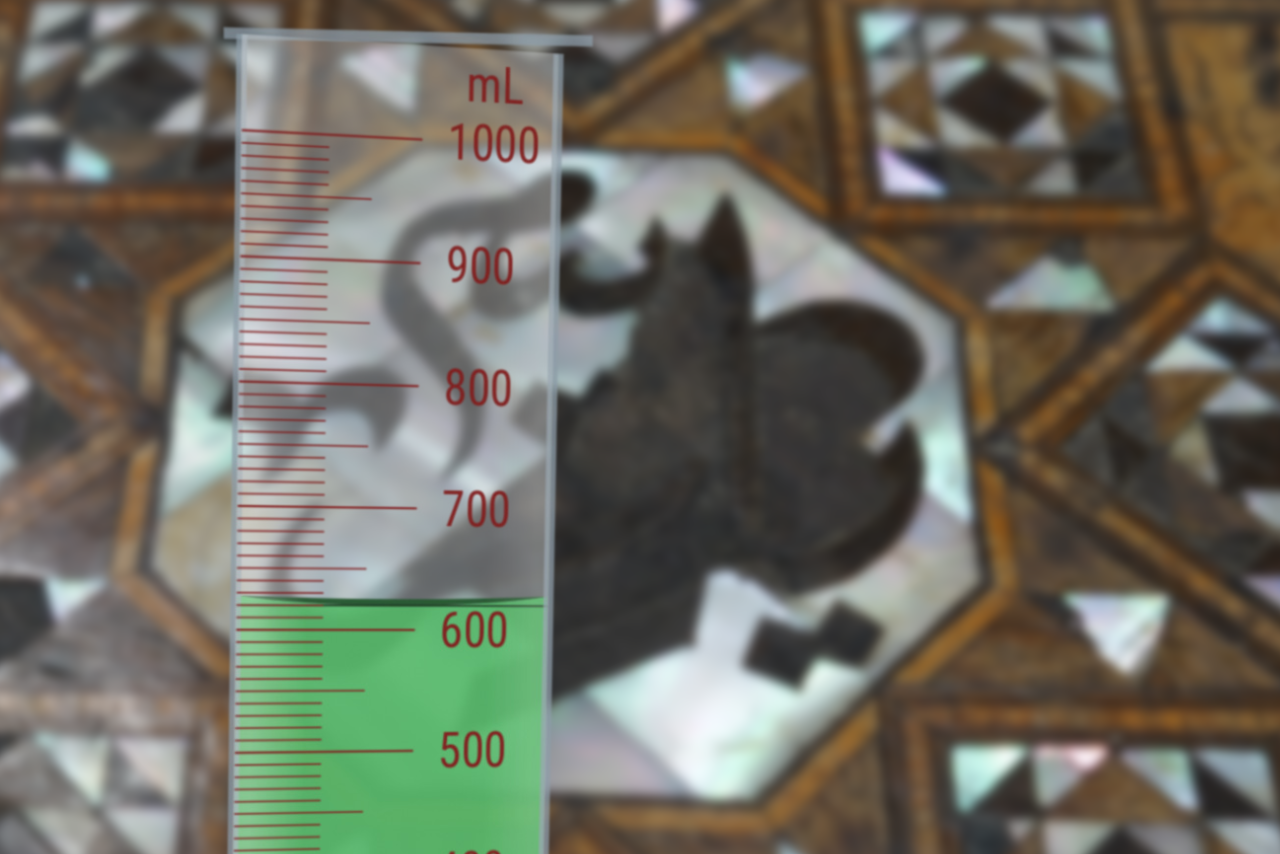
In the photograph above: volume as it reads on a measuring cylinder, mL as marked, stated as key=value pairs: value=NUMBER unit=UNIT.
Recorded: value=620 unit=mL
